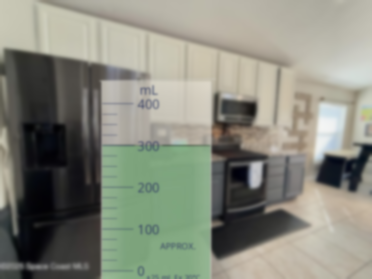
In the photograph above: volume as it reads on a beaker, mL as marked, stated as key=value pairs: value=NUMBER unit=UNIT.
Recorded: value=300 unit=mL
